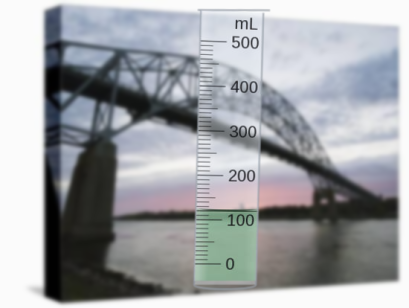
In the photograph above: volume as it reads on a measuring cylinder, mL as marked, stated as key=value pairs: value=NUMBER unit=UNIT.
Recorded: value=120 unit=mL
